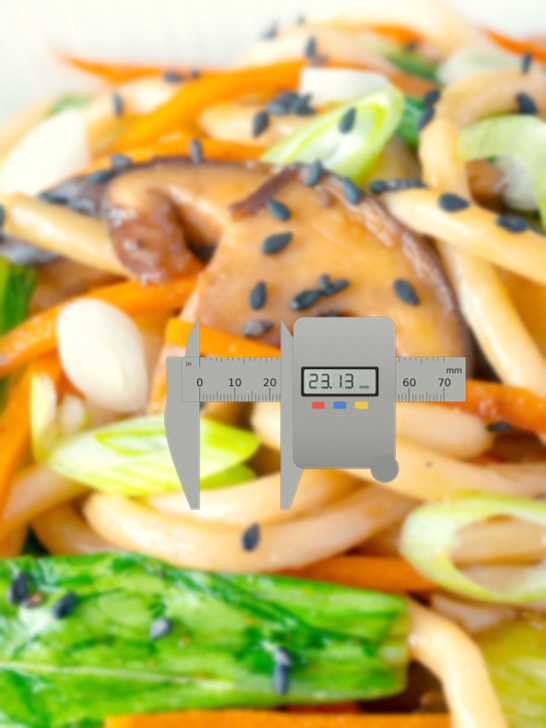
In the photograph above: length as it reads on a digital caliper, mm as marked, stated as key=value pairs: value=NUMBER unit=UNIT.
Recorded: value=23.13 unit=mm
